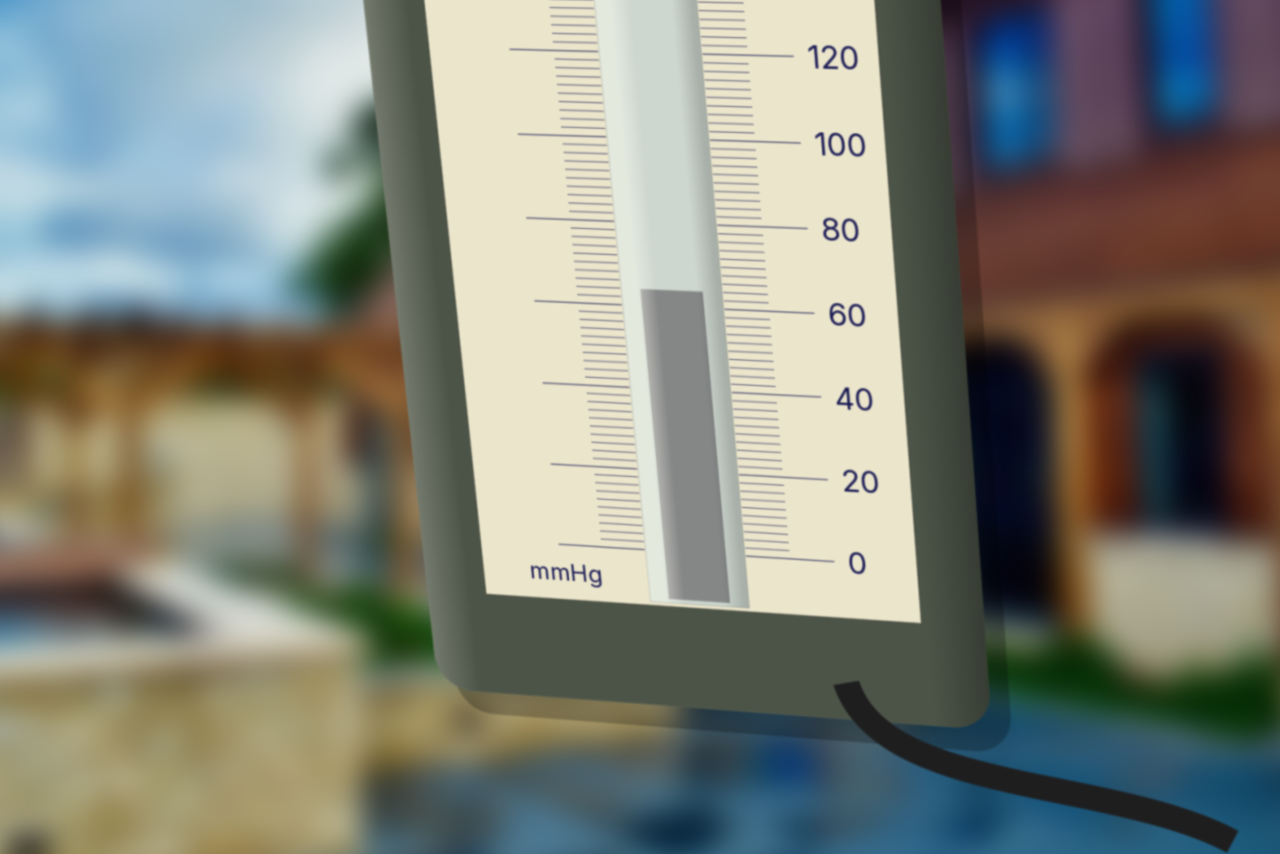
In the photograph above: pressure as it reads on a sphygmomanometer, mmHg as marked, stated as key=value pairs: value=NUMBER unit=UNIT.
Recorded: value=64 unit=mmHg
